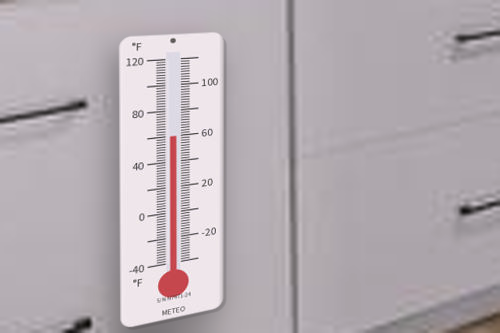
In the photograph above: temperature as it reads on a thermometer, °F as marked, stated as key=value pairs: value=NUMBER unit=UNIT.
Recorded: value=60 unit=°F
